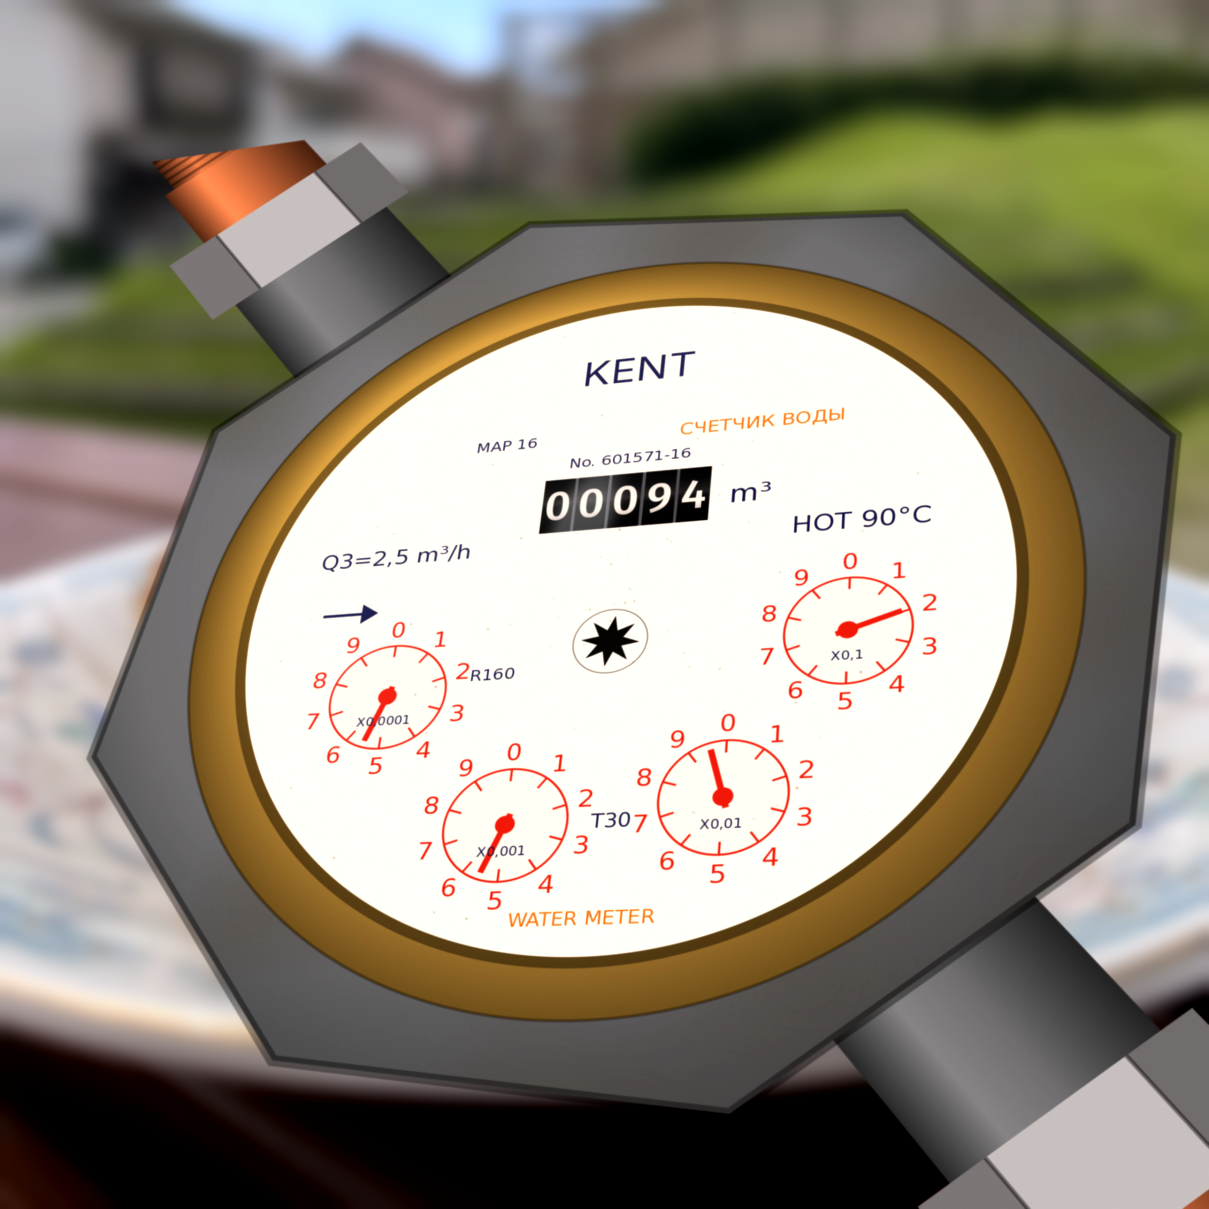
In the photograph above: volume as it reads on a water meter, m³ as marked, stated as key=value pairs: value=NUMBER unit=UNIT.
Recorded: value=94.1955 unit=m³
